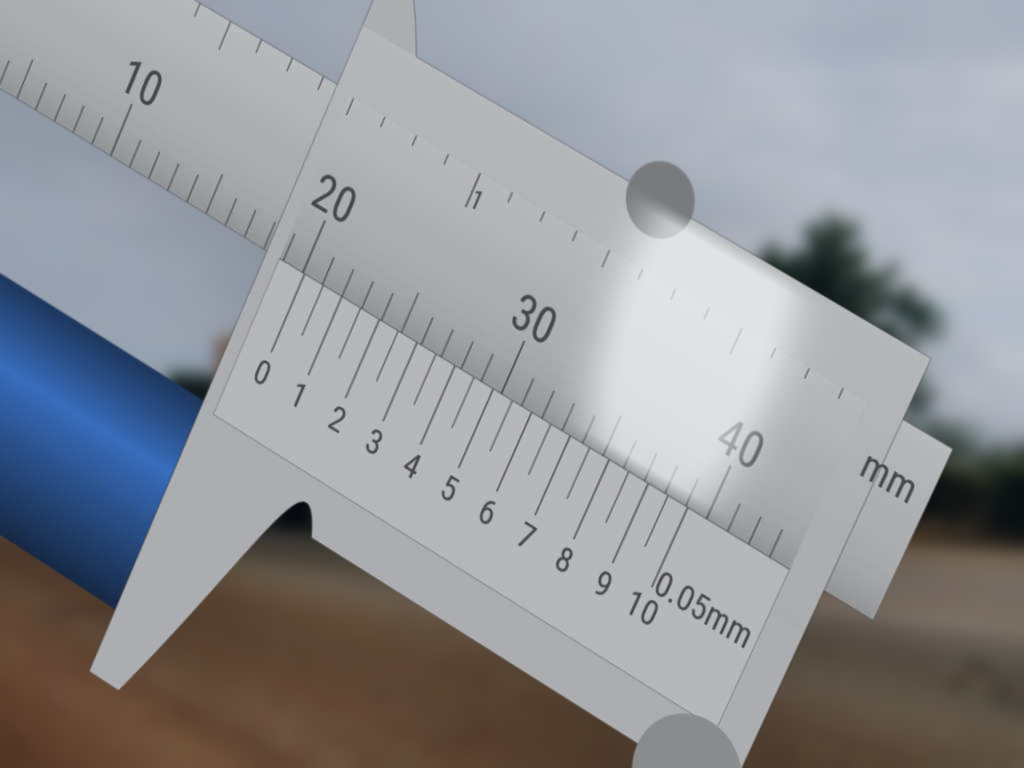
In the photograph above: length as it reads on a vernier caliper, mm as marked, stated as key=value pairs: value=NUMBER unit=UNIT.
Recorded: value=20.1 unit=mm
